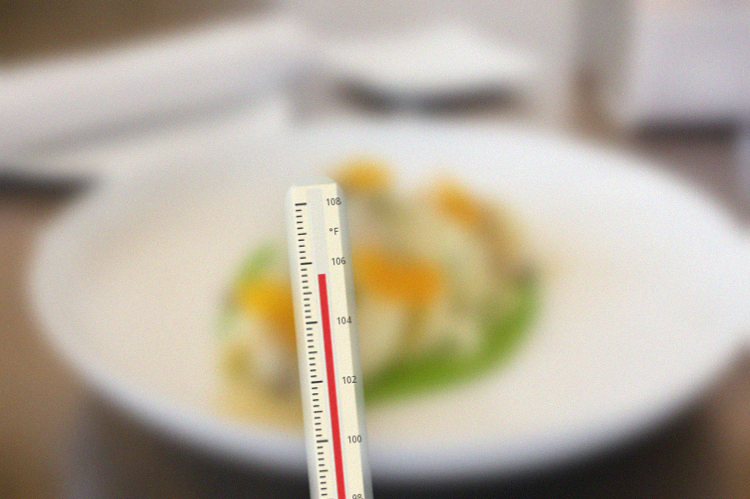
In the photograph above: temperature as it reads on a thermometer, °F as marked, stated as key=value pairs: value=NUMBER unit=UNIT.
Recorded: value=105.6 unit=°F
